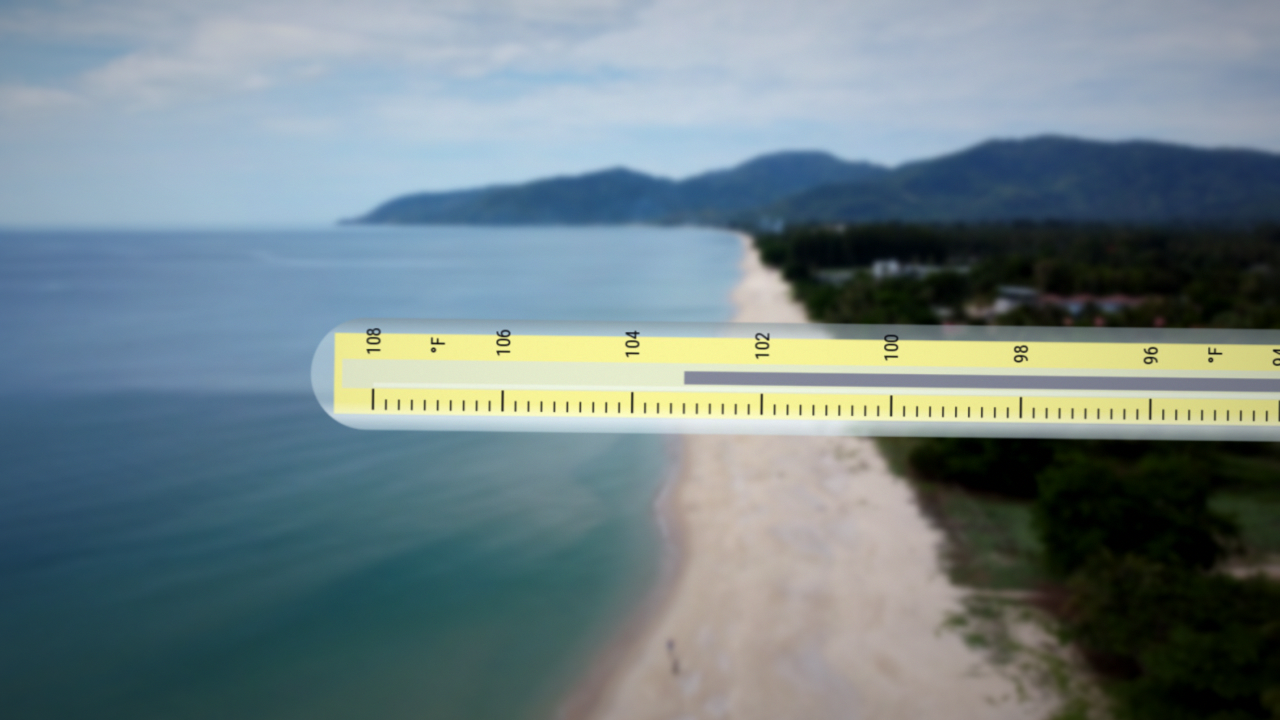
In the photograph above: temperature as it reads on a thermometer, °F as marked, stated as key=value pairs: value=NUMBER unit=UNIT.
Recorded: value=103.2 unit=°F
